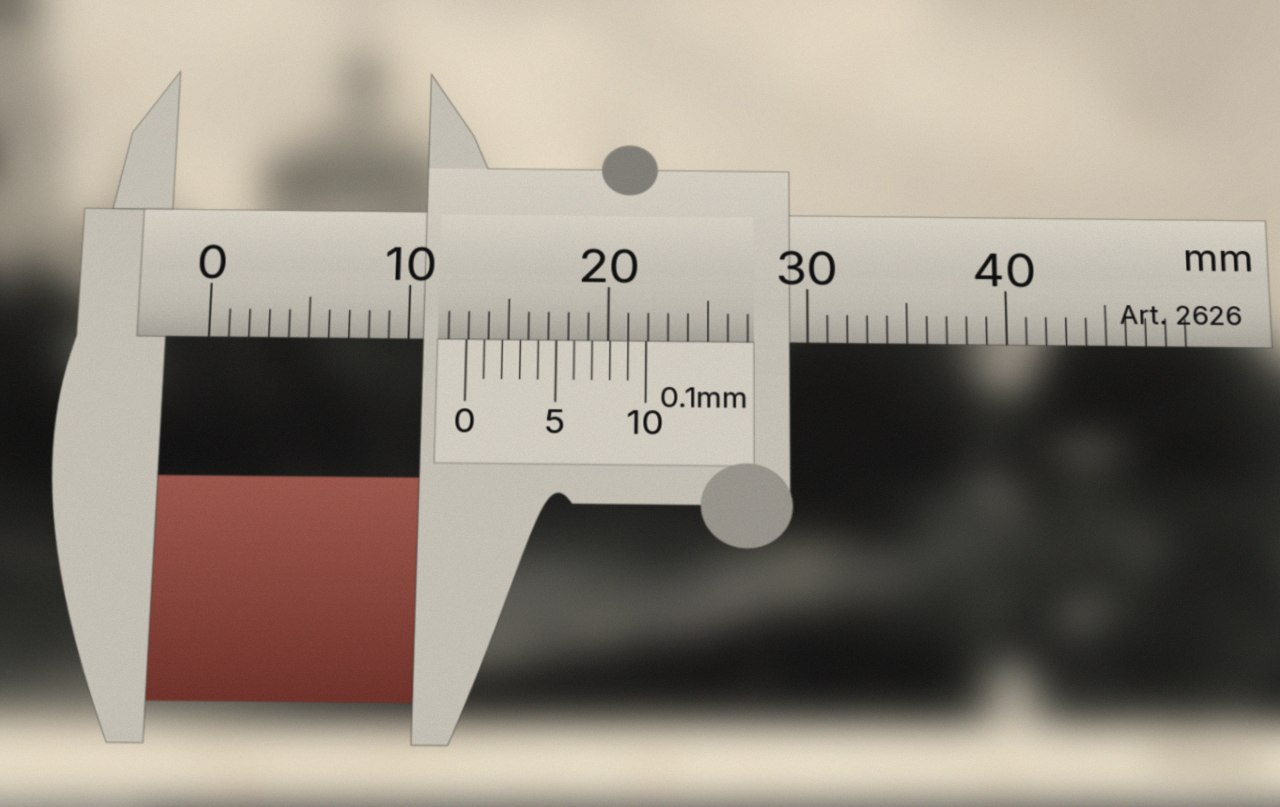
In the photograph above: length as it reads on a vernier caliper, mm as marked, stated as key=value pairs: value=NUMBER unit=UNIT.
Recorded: value=12.9 unit=mm
